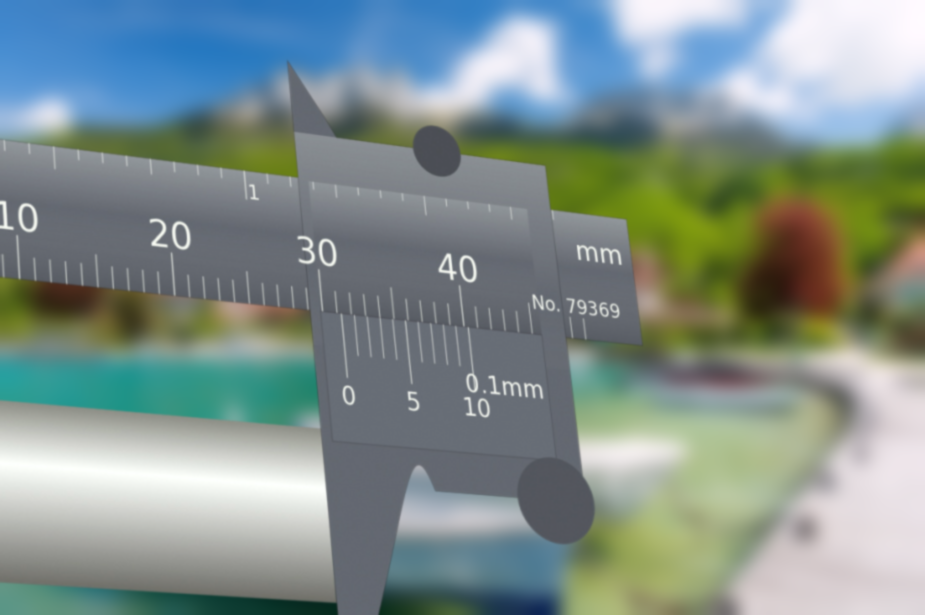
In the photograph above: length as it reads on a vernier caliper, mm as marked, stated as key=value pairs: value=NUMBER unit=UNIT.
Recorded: value=31.3 unit=mm
